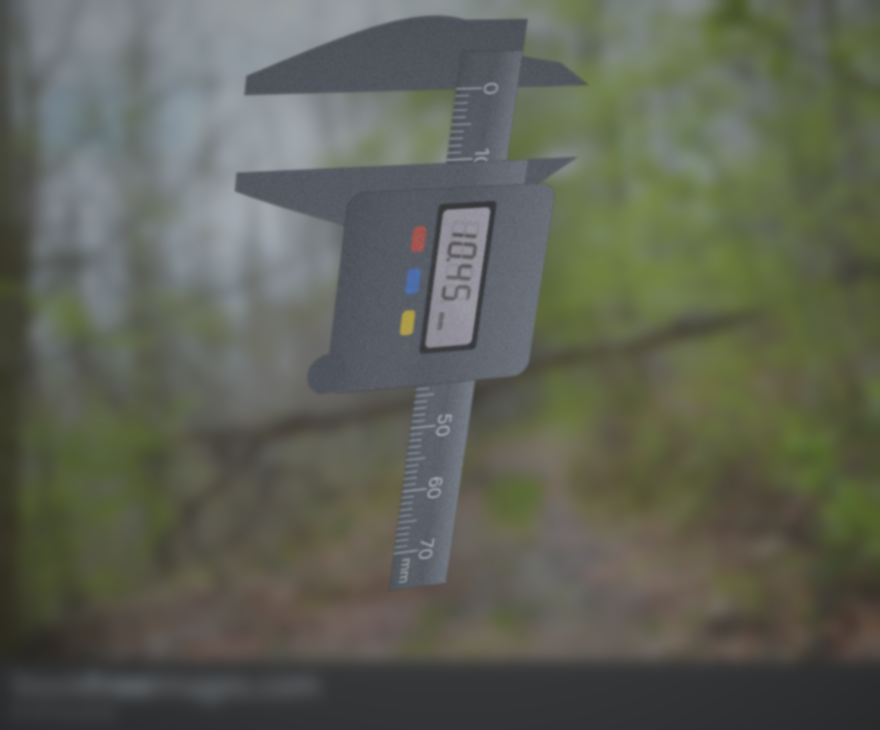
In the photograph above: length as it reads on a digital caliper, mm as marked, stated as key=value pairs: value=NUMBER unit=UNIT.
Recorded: value=10.45 unit=mm
